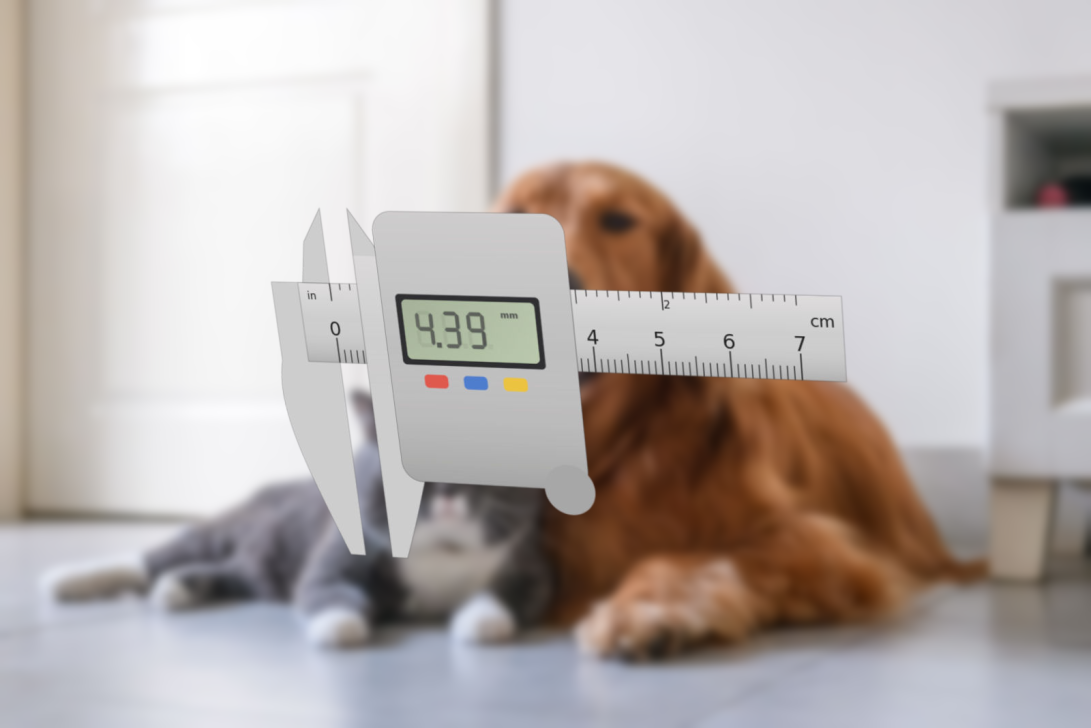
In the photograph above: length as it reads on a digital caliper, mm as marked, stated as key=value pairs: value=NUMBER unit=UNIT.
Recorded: value=4.39 unit=mm
